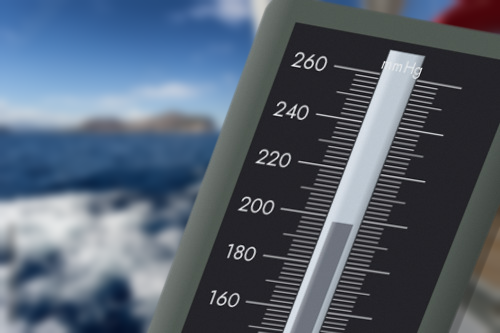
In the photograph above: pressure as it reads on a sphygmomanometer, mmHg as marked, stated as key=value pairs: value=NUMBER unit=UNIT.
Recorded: value=198 unit=mmHg
